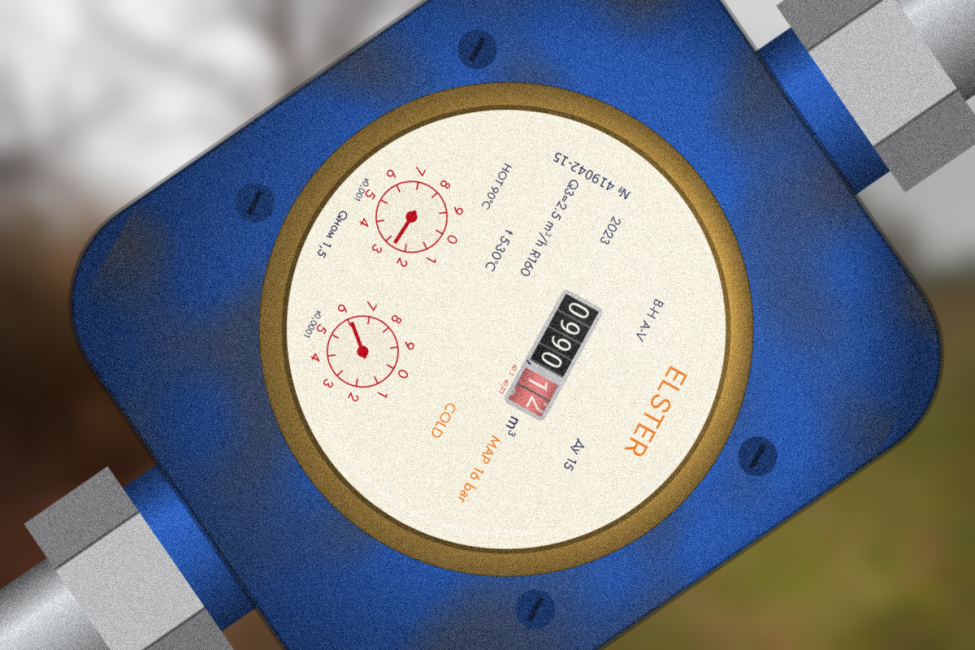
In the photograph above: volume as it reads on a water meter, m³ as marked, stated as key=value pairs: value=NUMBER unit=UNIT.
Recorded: value=990.1226 unit=m³
